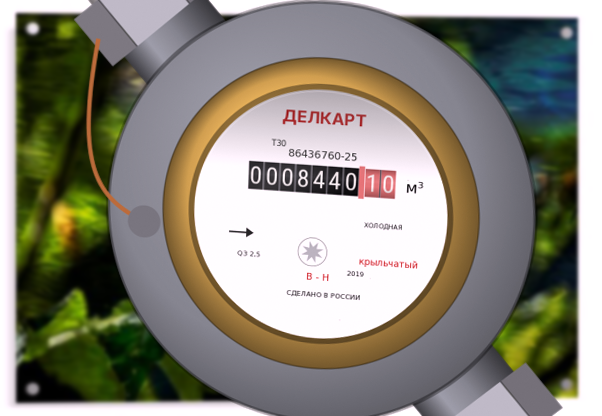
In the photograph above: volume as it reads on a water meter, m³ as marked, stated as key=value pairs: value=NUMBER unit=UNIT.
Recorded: value=8440.10 unit=m³
